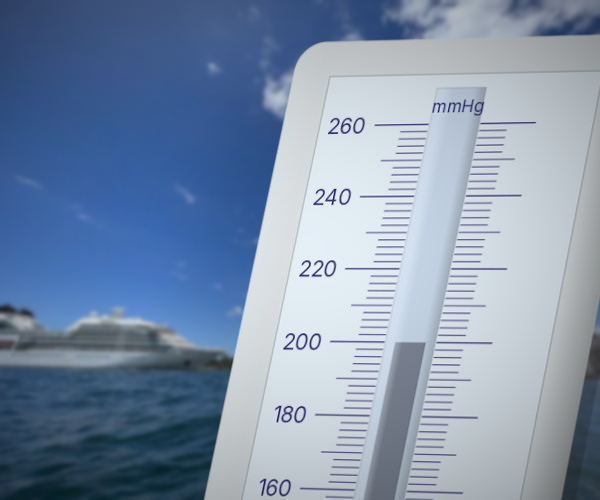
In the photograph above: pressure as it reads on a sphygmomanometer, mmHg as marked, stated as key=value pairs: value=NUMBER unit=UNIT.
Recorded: value=200 unit=mmHg
